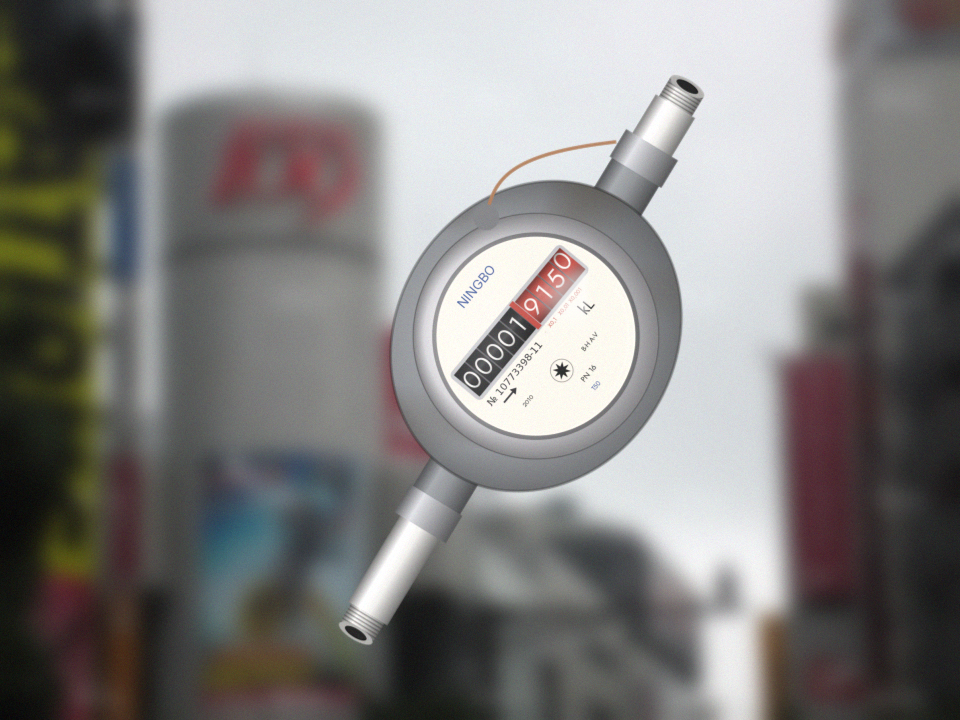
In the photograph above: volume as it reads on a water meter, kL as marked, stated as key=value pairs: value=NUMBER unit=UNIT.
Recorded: value=1.9150 unit=kL
